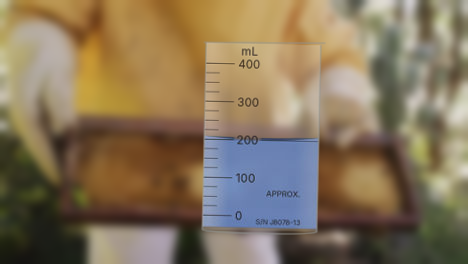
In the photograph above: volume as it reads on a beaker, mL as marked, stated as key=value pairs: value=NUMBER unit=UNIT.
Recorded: value=200 unit=mL
